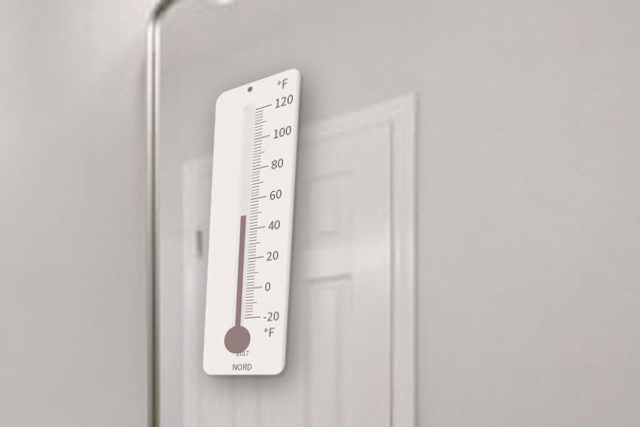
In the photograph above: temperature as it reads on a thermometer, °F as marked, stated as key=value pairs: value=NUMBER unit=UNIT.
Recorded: value=50 unit=°F
